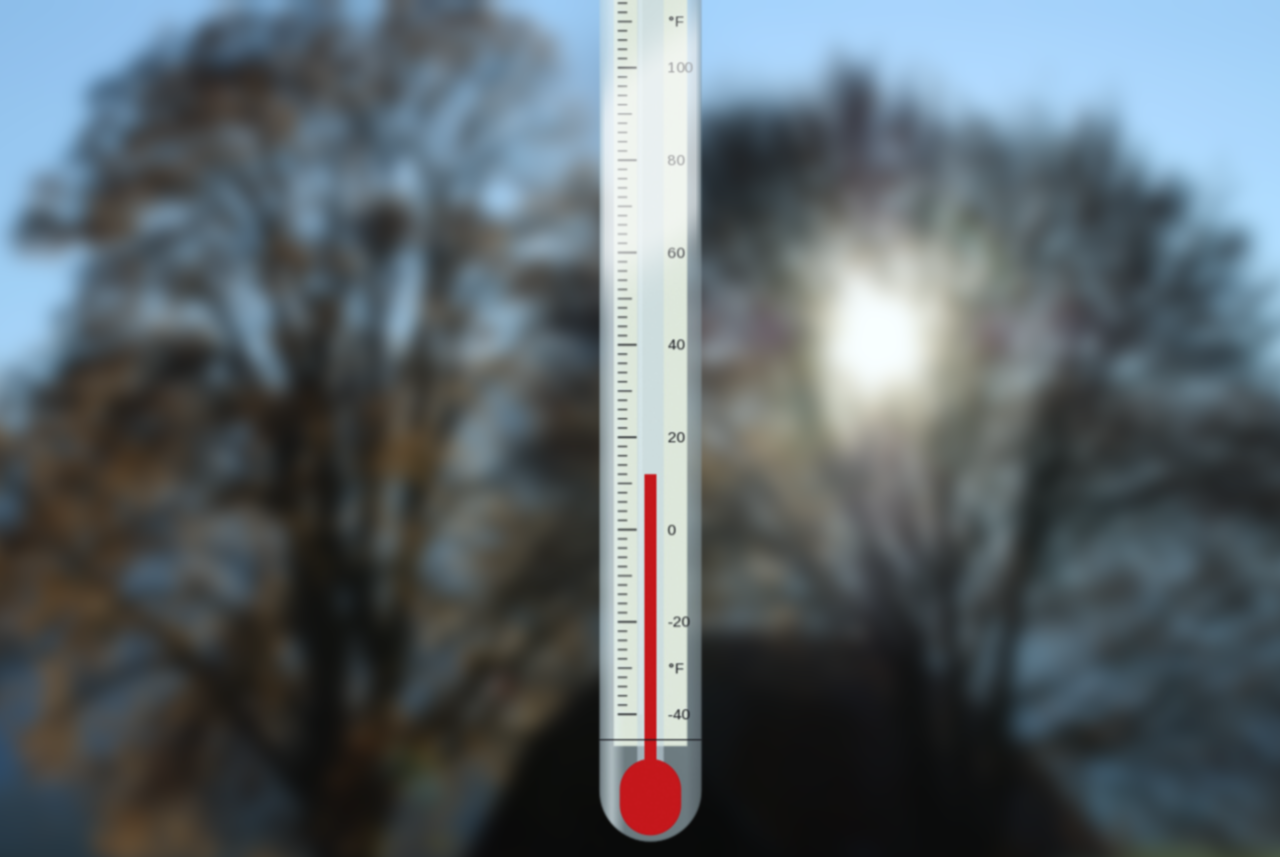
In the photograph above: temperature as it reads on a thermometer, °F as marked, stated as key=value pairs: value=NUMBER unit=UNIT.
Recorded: value=12 unit=°F
